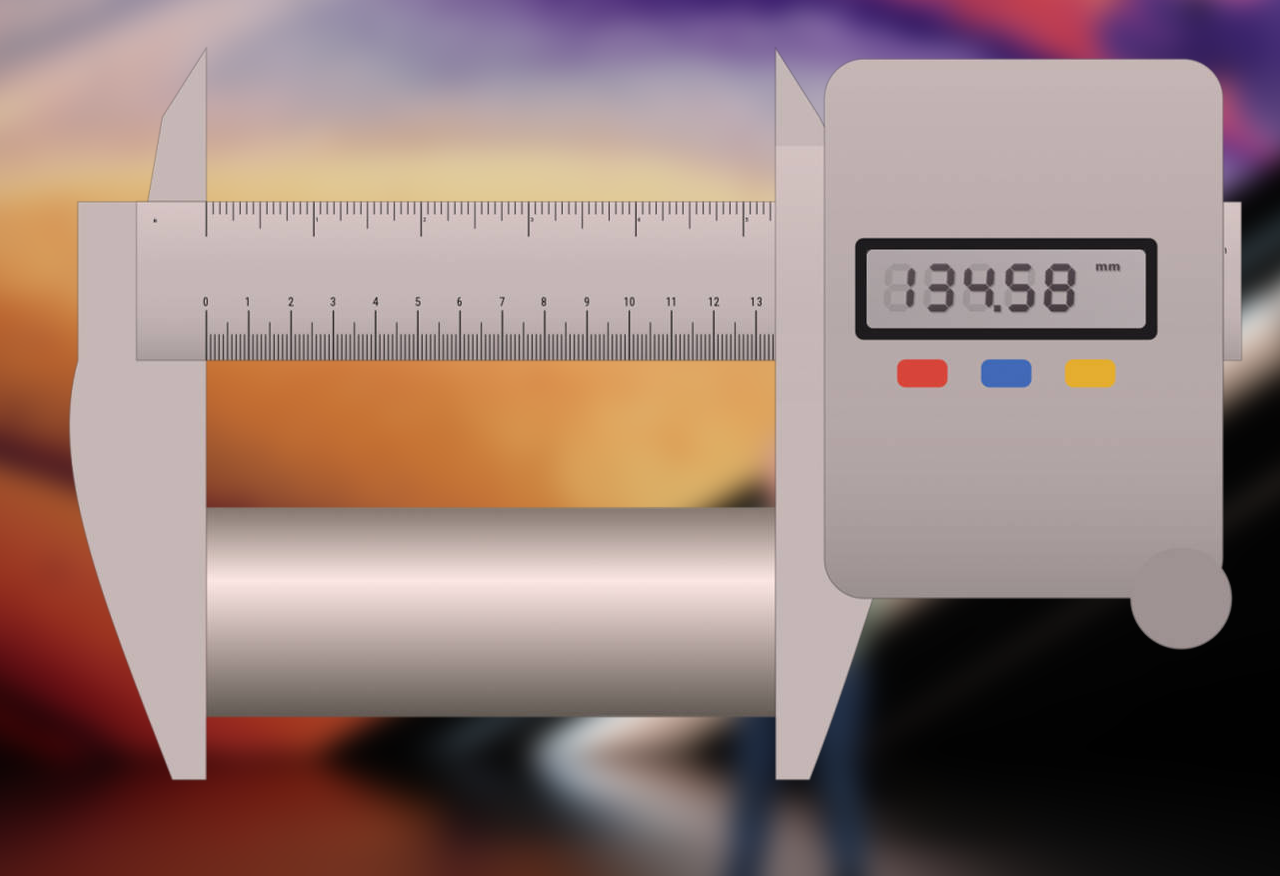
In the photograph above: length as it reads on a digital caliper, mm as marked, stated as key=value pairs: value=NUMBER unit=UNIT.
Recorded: value=134.58 unit=mm
